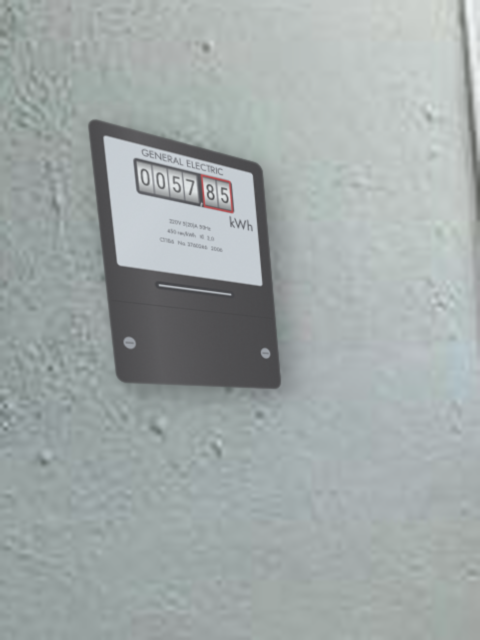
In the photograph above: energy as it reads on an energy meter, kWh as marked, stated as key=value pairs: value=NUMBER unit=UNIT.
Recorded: value=57.85 unit=kWh
